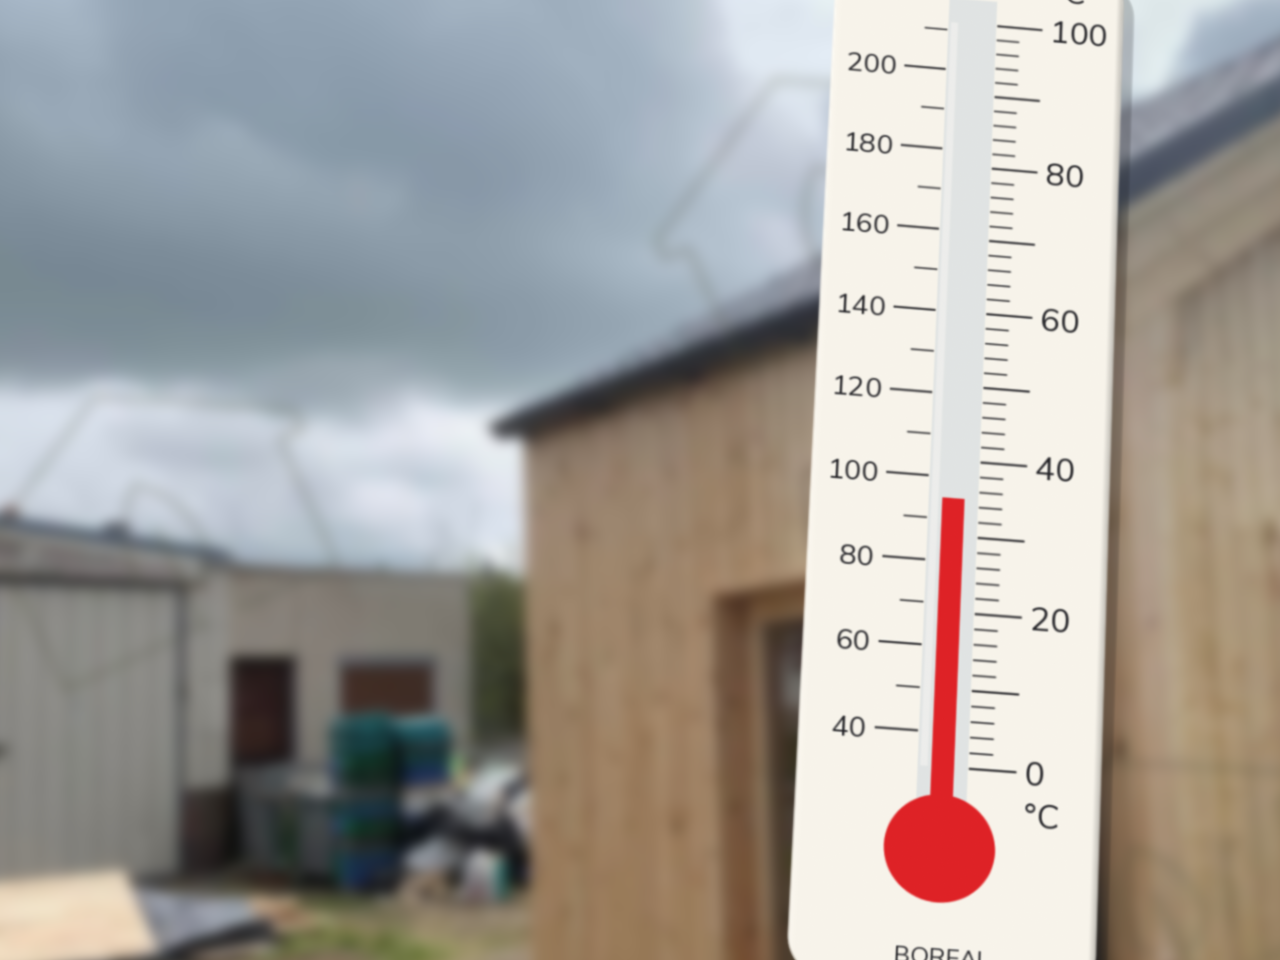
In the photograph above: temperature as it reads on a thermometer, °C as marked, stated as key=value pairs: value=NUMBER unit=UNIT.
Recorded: value=35 unit=°C
